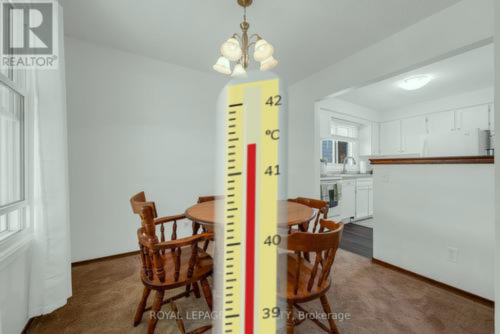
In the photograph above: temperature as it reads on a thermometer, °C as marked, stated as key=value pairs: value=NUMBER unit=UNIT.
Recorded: value=41.4 unit=°C
